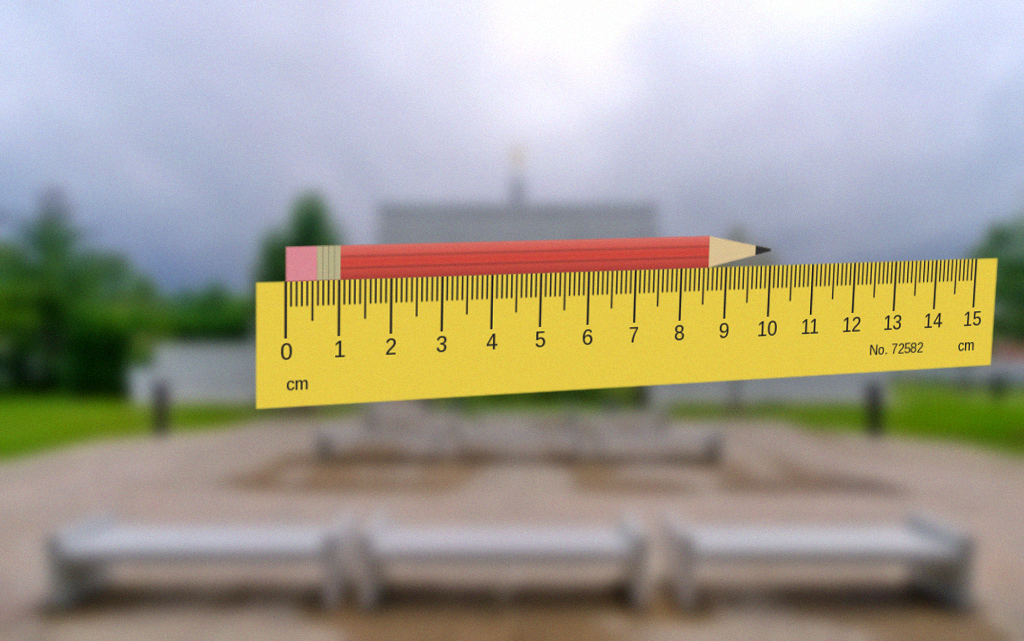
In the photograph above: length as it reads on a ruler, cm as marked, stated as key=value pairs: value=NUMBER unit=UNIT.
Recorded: value=10 unit=cm
